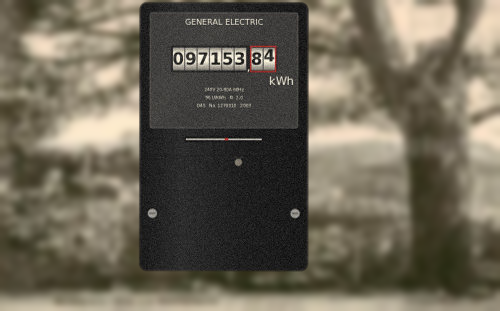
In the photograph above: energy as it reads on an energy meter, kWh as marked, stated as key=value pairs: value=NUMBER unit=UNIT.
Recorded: value=97153.84 unit=kWh
